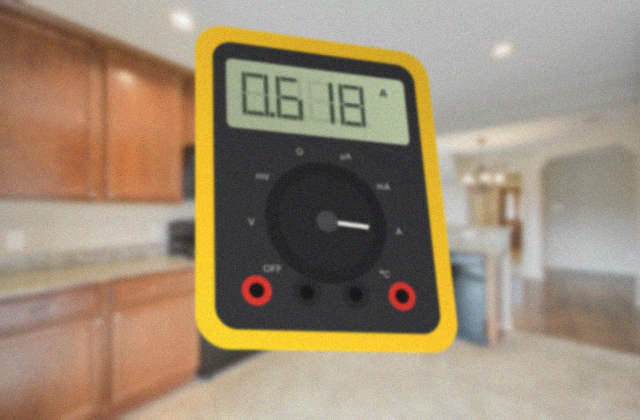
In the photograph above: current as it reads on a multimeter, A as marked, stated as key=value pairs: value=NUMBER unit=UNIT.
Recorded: value=0.618 unit=A
